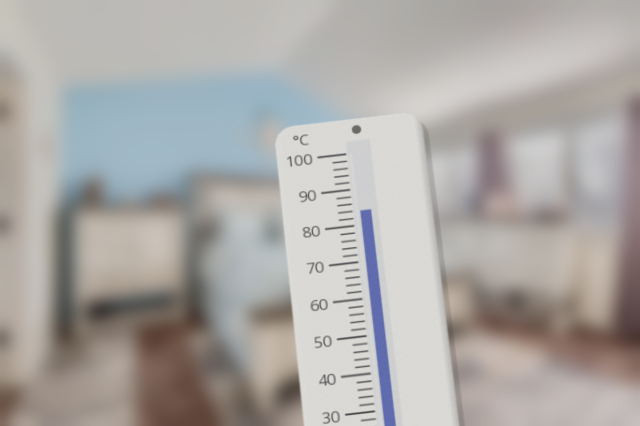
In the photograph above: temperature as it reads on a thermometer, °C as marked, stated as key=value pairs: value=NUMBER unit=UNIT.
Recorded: value=84 unit=°C
